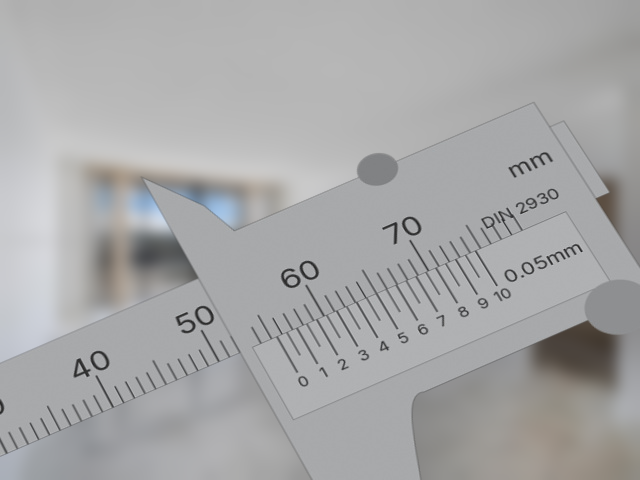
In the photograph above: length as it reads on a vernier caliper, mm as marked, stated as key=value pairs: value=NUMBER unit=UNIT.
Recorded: value=55.5 unit=mm
